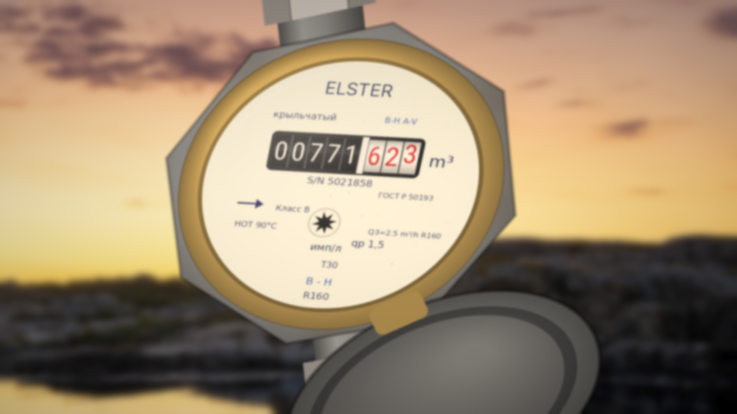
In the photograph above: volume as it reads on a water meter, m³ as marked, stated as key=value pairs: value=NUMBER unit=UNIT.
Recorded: value=771.623 unit=m³
